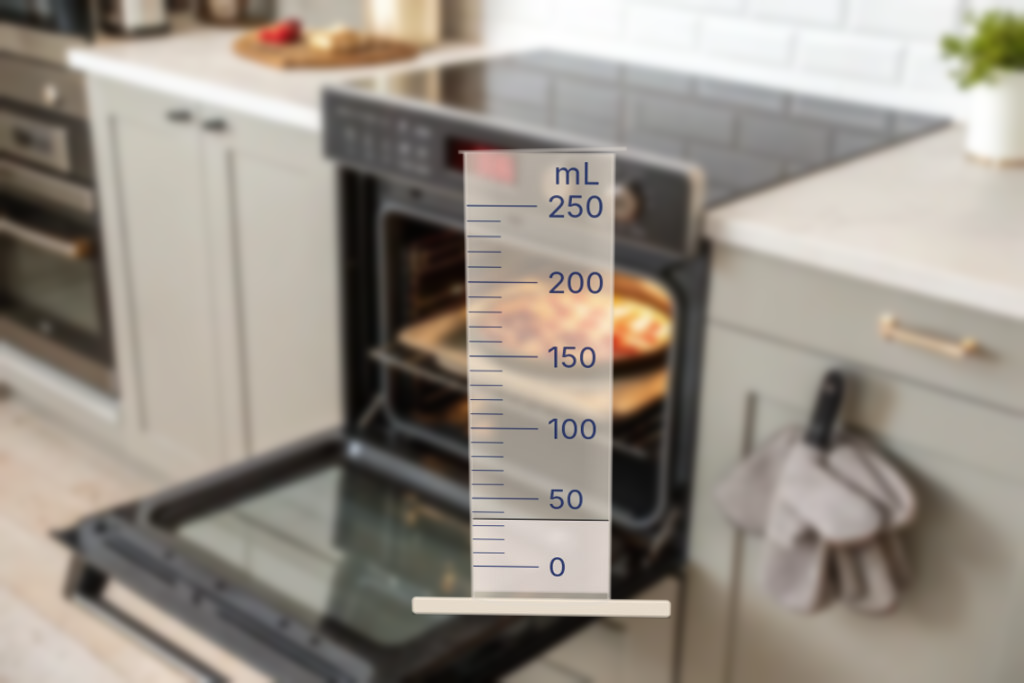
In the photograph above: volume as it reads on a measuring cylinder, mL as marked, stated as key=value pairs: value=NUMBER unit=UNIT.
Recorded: value=35 unit=mL
